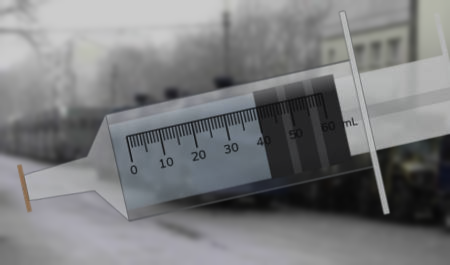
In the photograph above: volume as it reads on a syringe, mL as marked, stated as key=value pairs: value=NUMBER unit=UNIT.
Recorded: value=40 unit=mL
